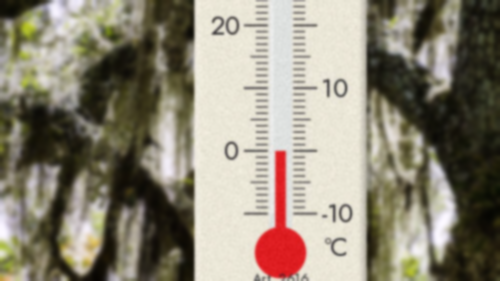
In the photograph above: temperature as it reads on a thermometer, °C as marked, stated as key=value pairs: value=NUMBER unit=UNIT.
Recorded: value=0 unit=°C
